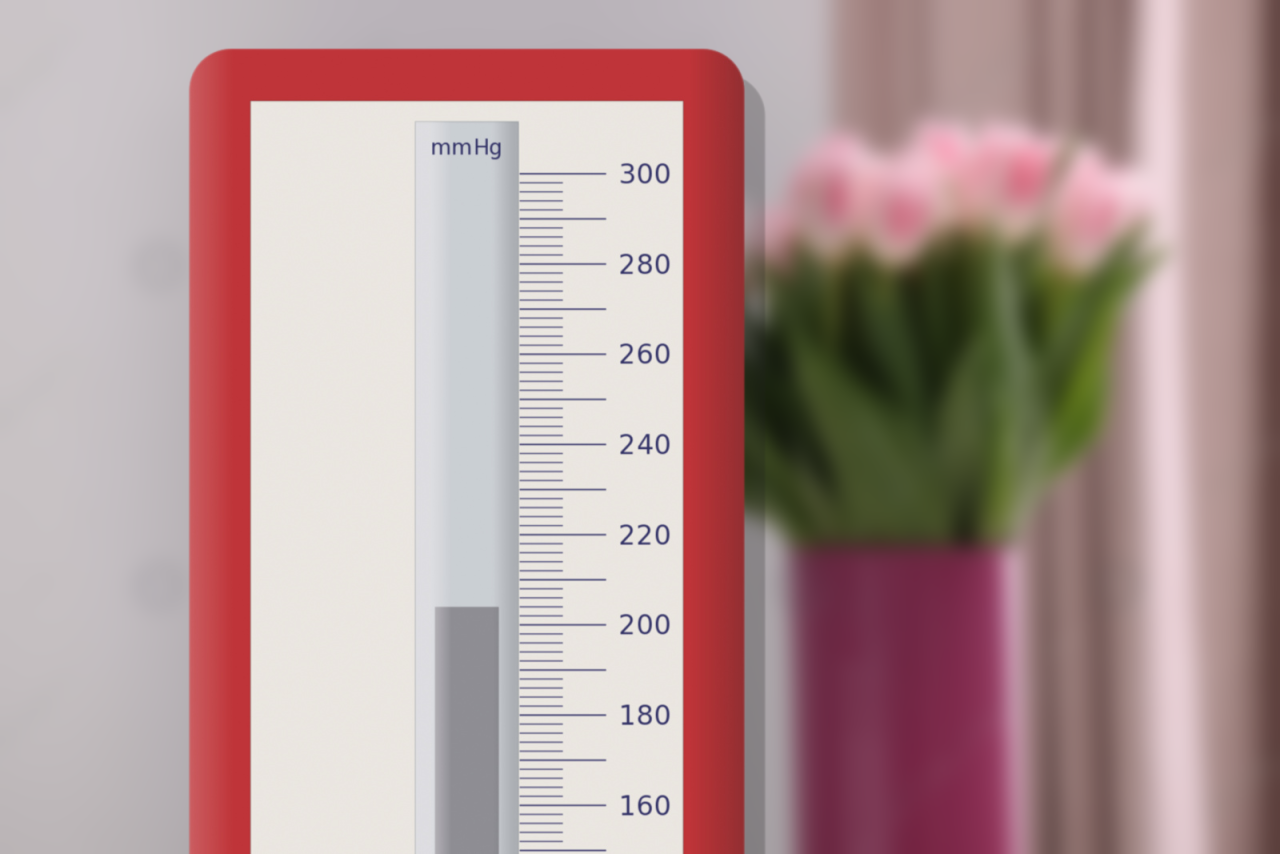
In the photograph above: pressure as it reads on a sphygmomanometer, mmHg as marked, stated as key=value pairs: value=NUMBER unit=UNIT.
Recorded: value=204 unit=mmHg
